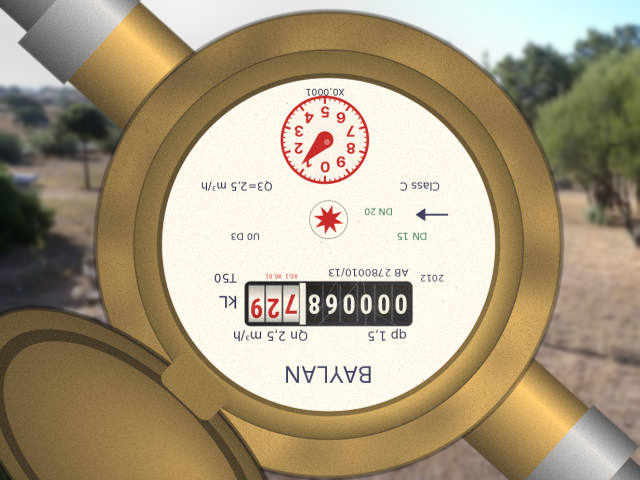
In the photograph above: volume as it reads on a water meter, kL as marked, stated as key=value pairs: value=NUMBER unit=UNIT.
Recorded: value=68.7291 unit=kL
